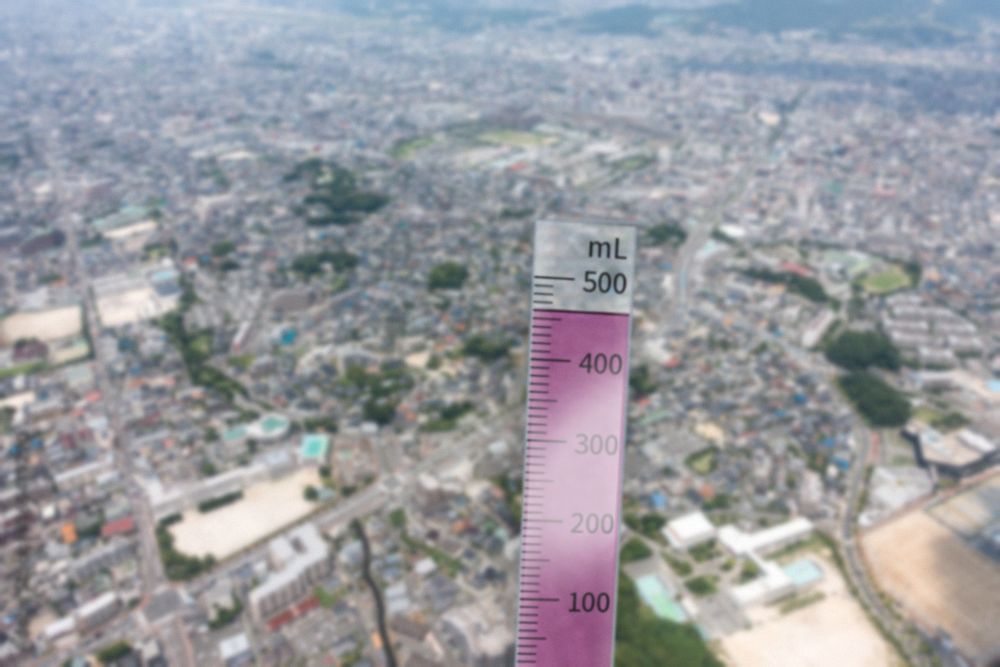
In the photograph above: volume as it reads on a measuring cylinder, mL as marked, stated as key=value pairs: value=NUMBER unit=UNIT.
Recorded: value=460 unit=mL
